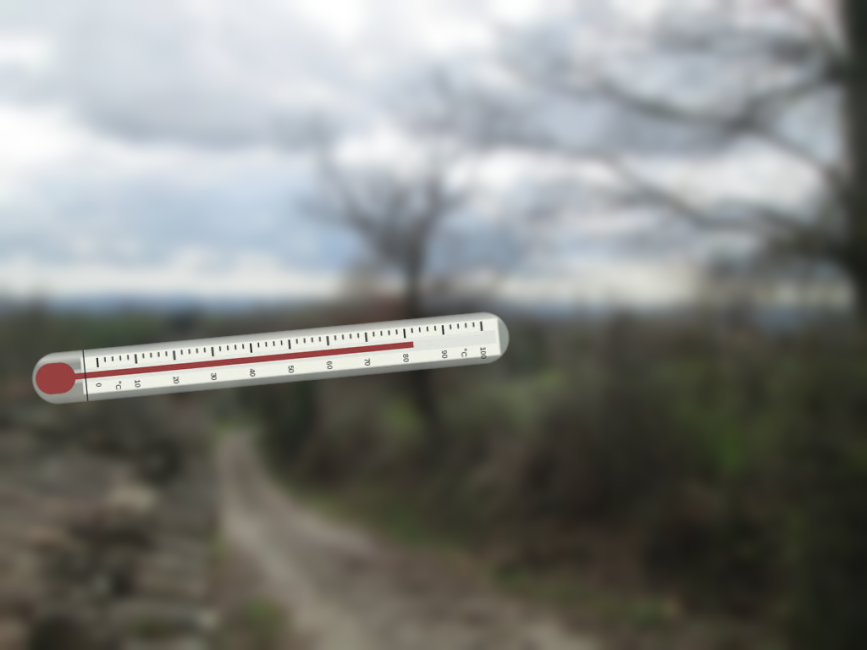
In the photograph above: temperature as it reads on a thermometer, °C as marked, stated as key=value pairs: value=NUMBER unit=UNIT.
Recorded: value=82 unit=°C
